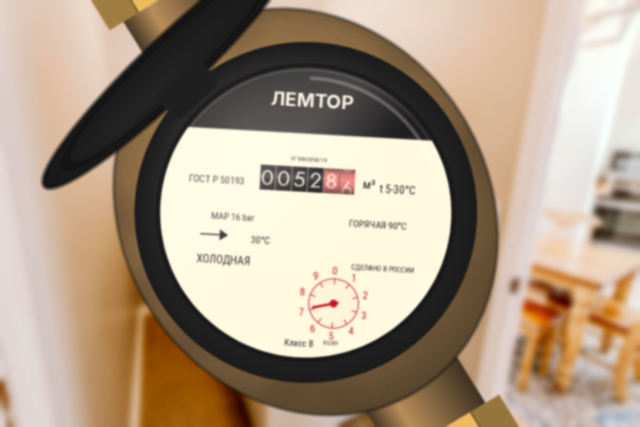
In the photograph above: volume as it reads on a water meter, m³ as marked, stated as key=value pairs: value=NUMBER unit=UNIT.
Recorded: value=52.857 unit=m³
